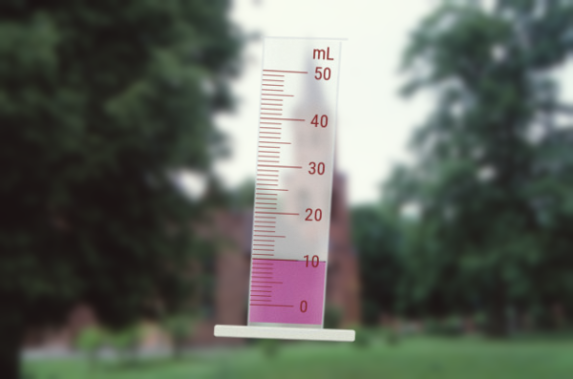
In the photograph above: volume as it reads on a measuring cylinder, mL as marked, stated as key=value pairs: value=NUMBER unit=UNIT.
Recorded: value=10 unit=mL
